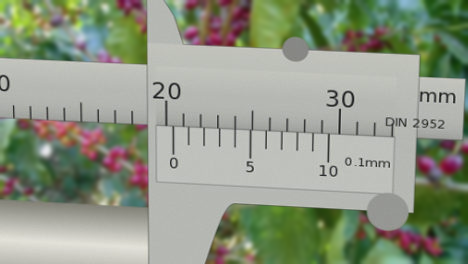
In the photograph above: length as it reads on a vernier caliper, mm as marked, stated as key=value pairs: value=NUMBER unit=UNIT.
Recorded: value=20.4 unit=mm
